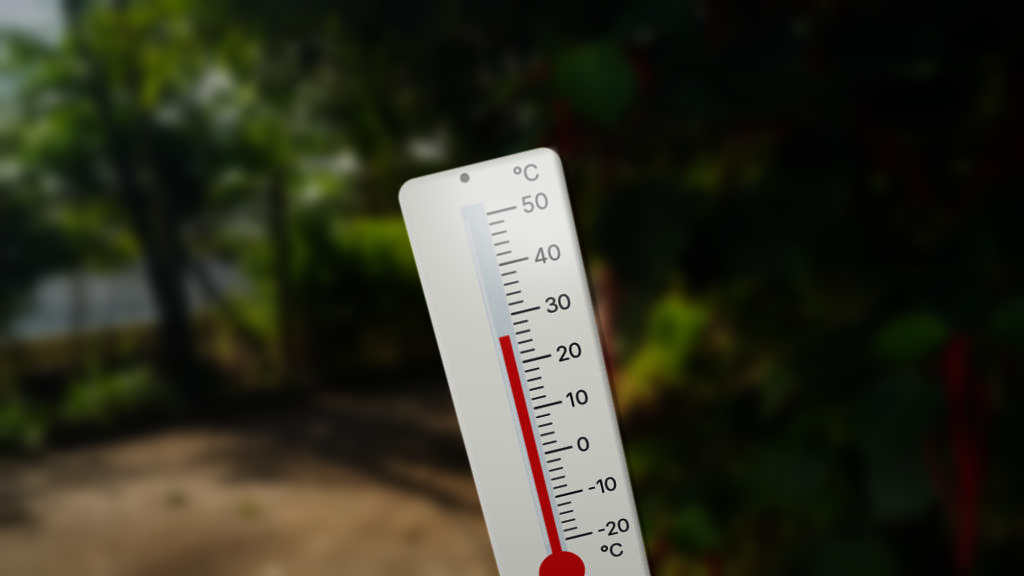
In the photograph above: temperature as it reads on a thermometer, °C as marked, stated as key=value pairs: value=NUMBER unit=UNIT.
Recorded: value=26 unit=°C
